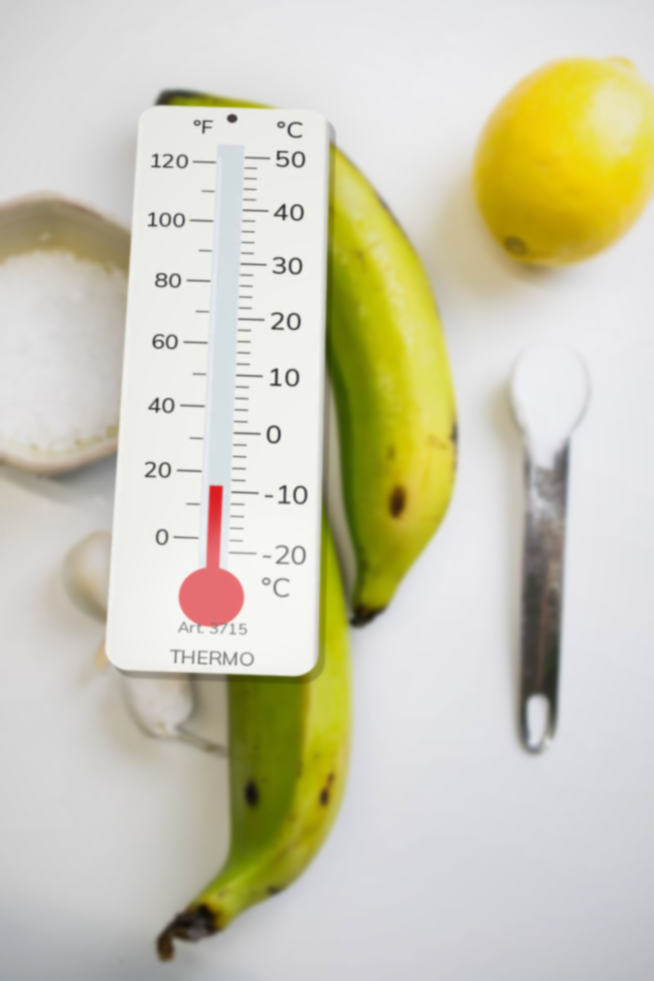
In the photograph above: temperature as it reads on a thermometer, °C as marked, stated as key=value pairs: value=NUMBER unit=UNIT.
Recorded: value=-9 unit=°C
